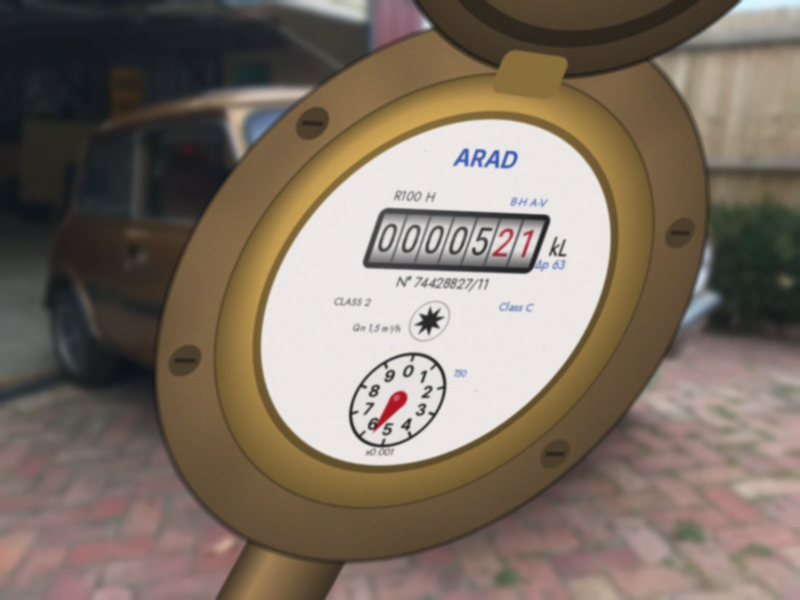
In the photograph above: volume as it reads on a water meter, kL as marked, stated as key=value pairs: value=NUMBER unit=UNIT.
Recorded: value=5.215 unit=kL
